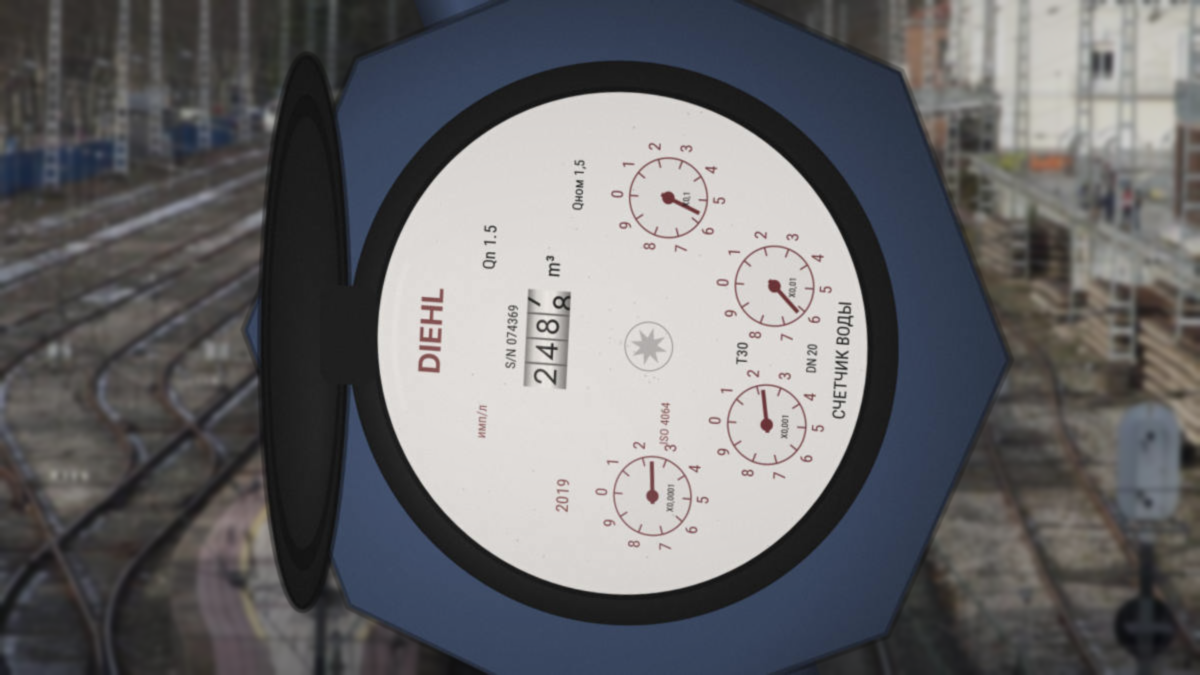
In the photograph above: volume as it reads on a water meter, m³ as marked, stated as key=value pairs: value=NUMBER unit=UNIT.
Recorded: value=2487.5622 unit=m³
